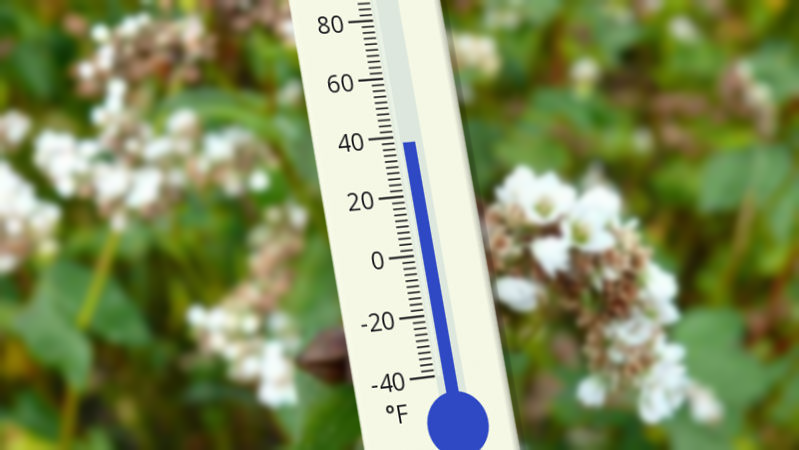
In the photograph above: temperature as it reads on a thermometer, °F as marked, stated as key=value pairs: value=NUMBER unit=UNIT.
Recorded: value=38 unit=°F
